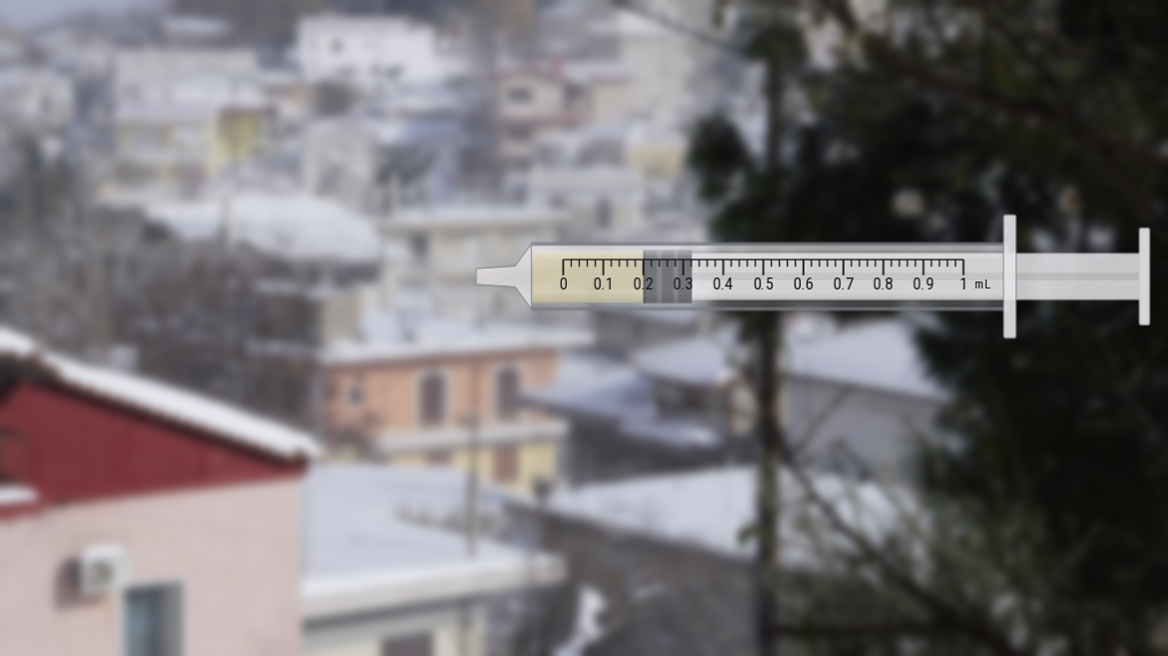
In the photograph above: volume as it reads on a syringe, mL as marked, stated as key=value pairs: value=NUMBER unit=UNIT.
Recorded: value=0.2 unit=mL
